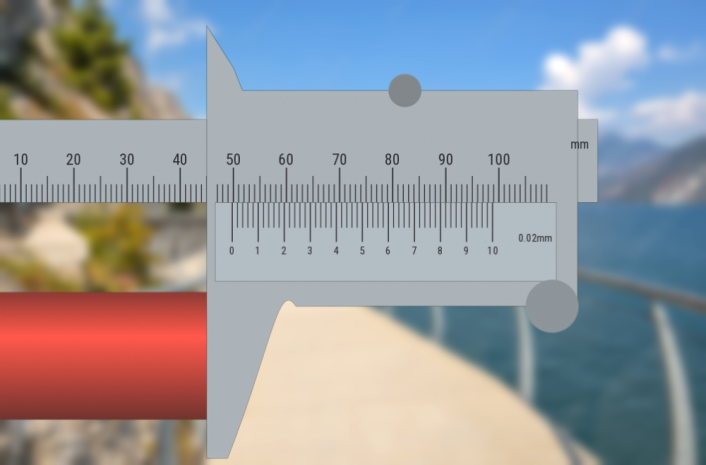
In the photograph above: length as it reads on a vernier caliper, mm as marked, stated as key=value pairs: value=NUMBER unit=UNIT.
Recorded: value=49.8 unit=mm
